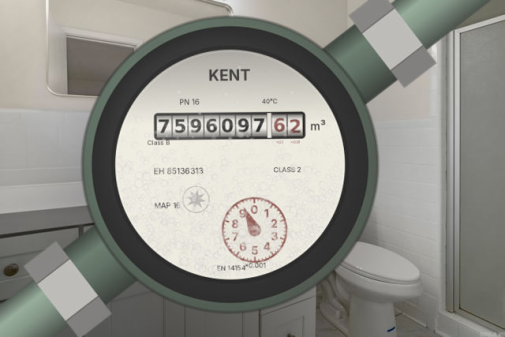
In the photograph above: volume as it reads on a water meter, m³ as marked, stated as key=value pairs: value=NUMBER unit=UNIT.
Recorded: value=7596097.619 unit=m³
